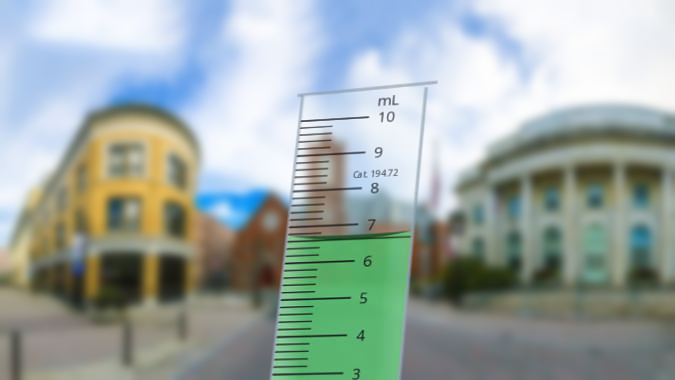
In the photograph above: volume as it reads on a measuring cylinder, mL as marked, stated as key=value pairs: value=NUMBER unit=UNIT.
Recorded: value=6.6 unit=mL
